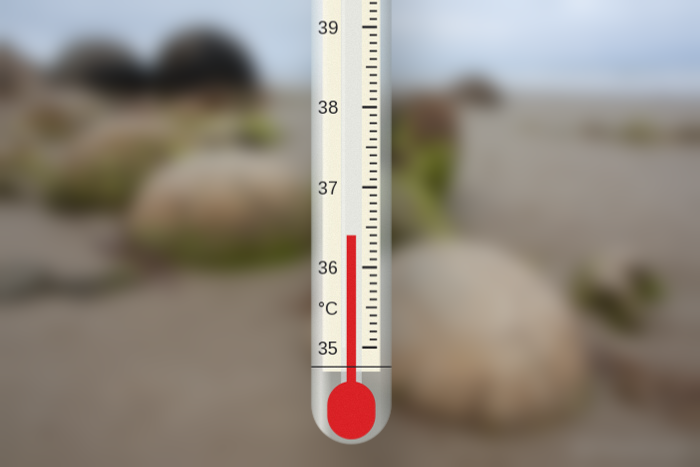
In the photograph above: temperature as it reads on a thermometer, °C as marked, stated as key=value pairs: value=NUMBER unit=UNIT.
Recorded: value=36.4 unit=°C
